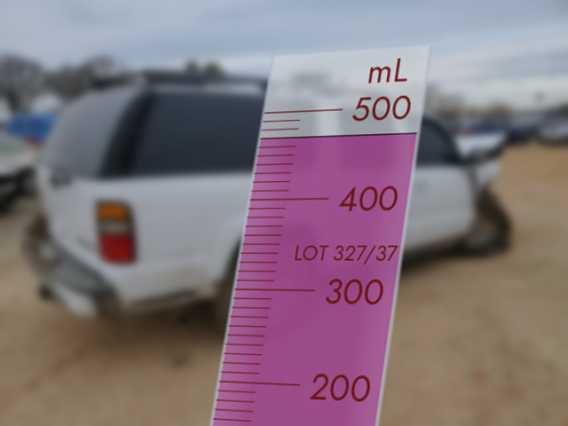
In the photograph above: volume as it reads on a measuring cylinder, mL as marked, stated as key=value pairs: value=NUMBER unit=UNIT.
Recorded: value=470 unit=mL
